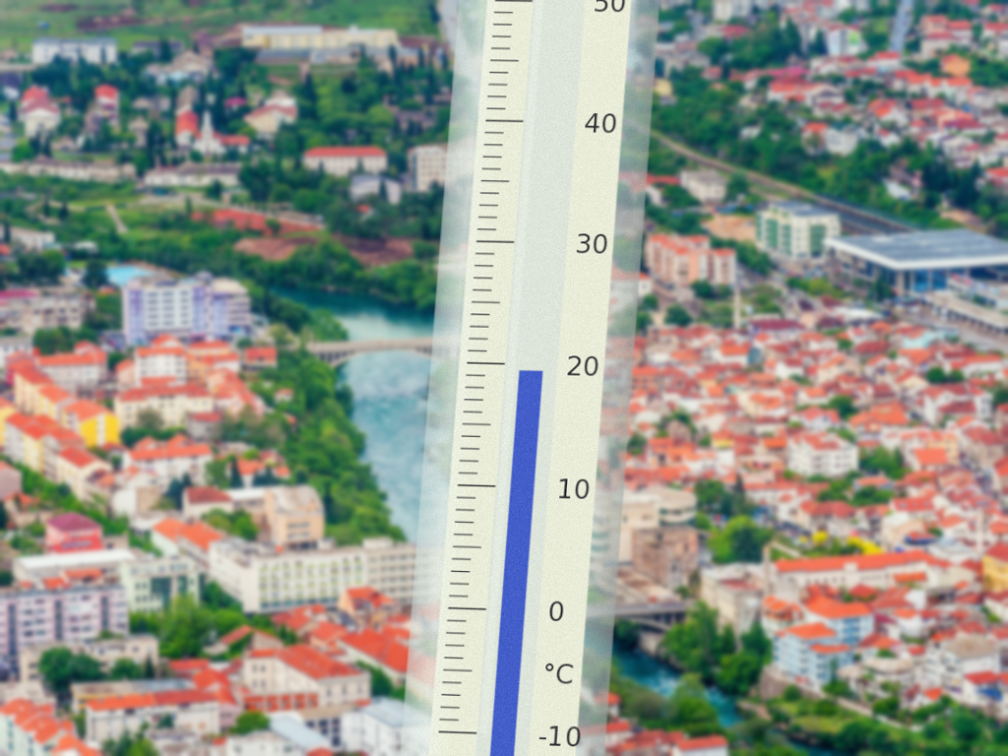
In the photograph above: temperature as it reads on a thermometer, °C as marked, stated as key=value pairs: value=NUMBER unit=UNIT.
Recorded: value=19.5 unit=°C
